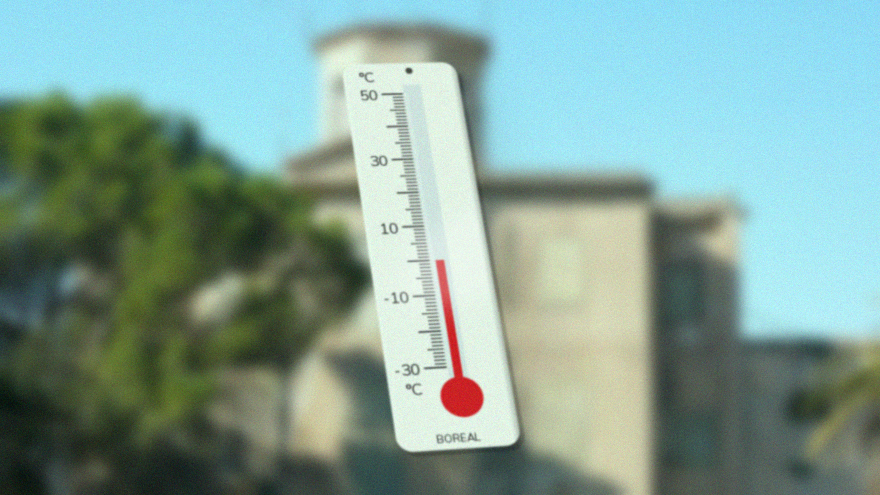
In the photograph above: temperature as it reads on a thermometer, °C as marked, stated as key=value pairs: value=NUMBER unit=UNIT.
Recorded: value=0 unit=°C
